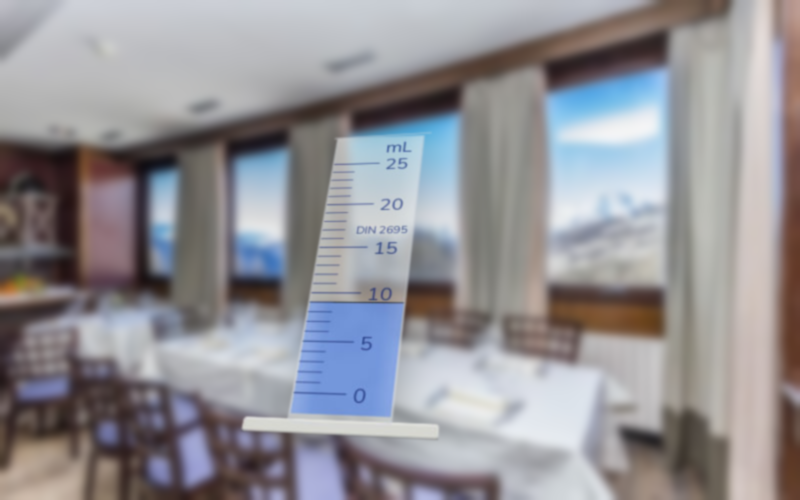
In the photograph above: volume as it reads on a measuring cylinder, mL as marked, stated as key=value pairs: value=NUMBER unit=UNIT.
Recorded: value=9 unit=mL
